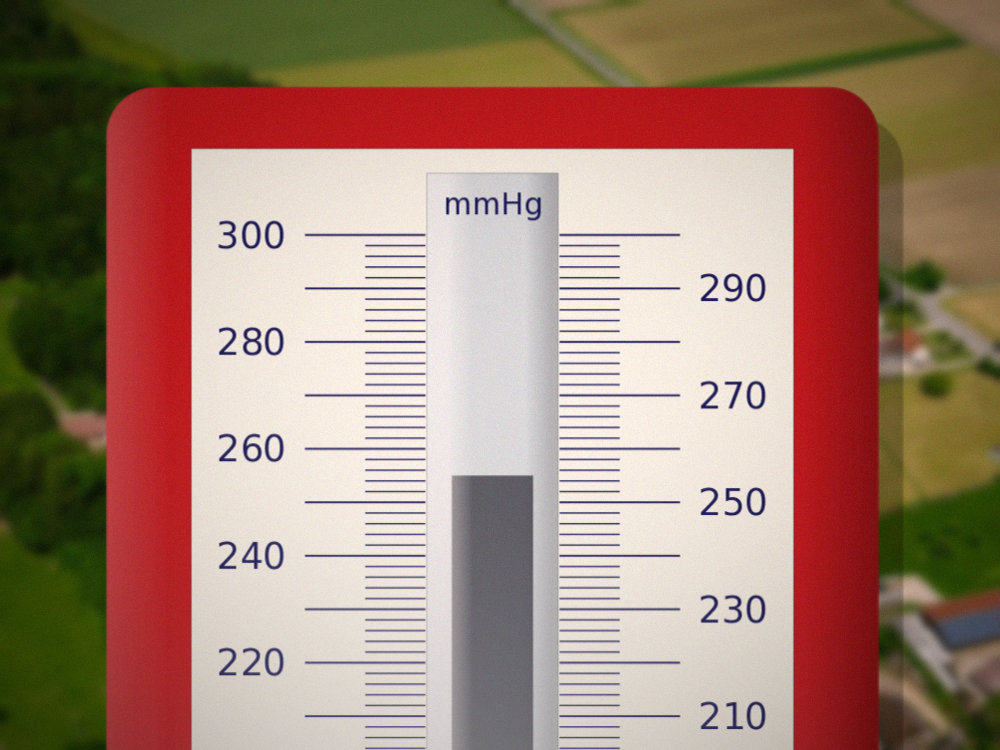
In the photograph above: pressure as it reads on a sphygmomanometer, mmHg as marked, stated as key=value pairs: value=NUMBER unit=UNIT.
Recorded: value=255 unit=mmHg
